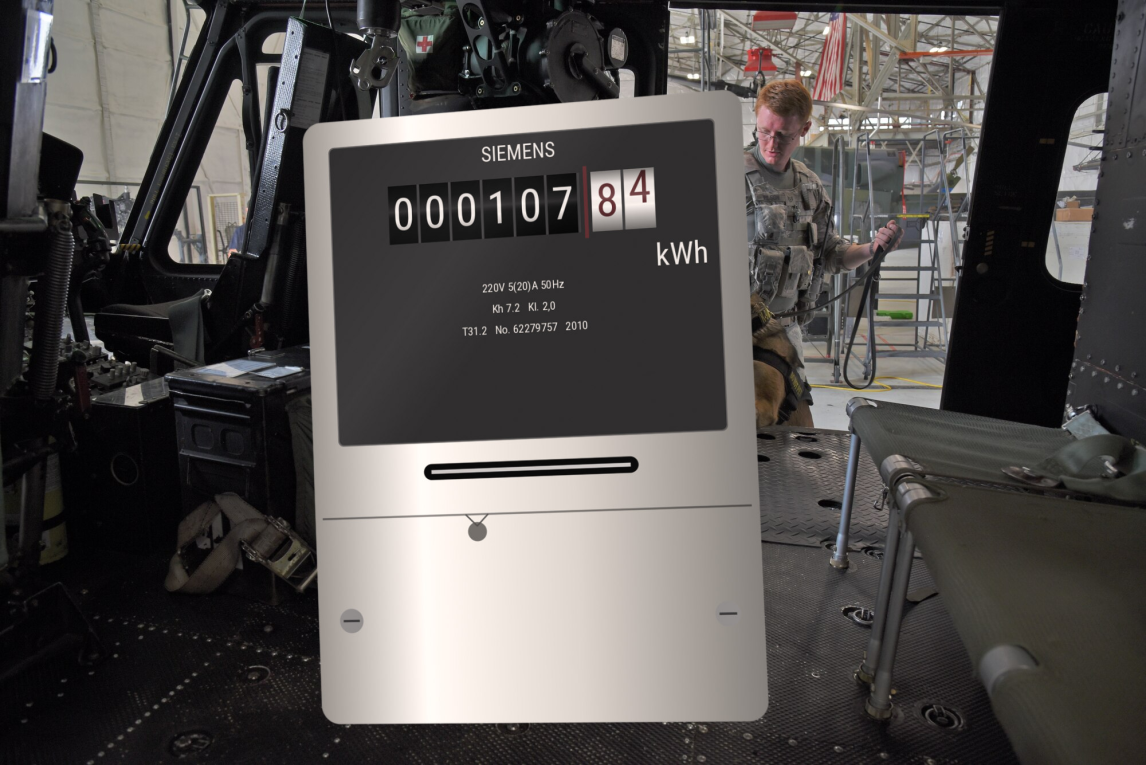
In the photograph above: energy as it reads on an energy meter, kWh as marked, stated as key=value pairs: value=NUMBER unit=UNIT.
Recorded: value=107.84 unit=kWh
